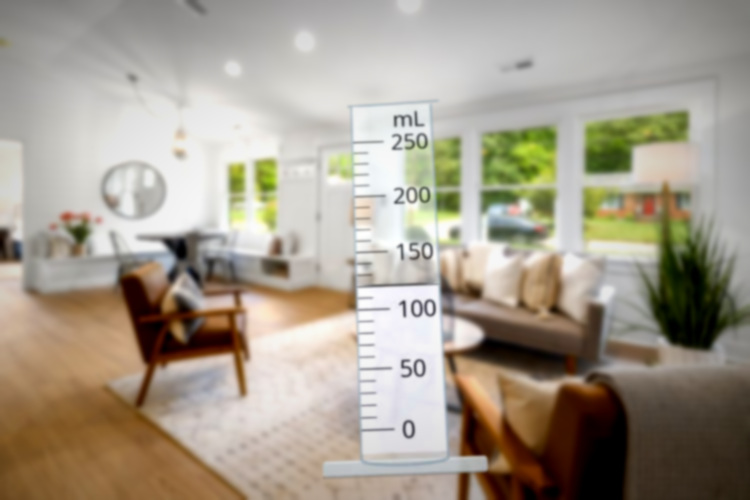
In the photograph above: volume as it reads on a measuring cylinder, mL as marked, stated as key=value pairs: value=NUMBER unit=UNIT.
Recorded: value=120 unit=mL
